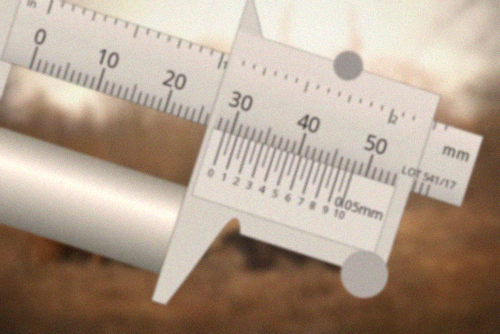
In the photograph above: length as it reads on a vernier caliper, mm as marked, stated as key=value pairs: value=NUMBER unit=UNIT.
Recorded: value=29.0 unit=mm
